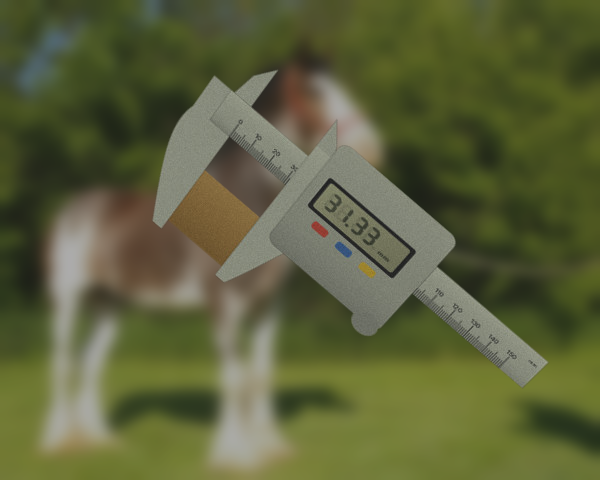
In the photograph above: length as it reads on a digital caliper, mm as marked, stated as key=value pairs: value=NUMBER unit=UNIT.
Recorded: value=31.33 unit=mm
